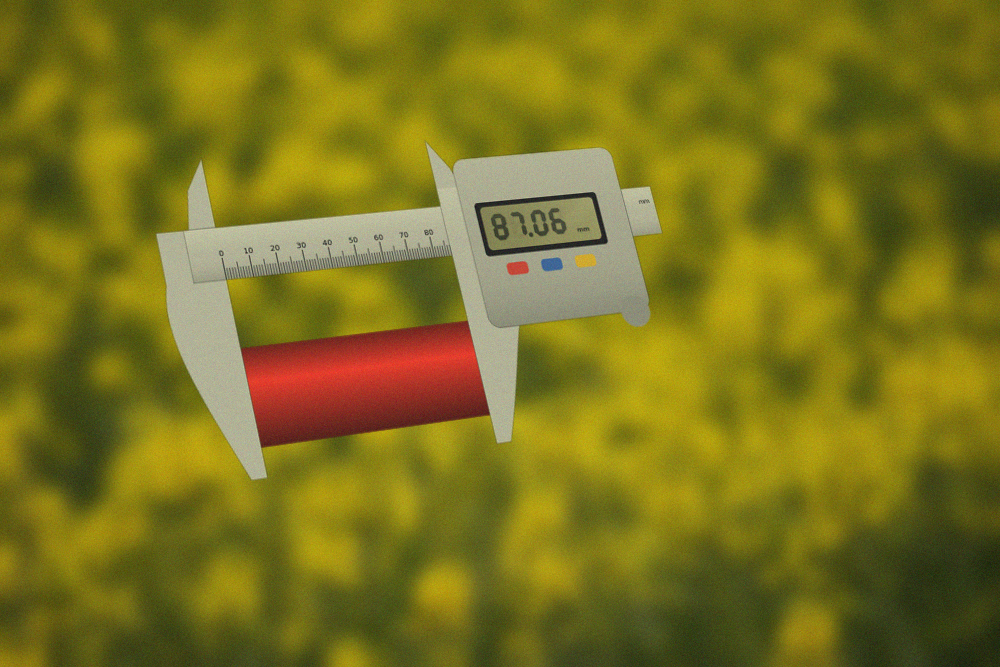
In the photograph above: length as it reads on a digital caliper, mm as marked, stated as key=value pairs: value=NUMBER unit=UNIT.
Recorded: value=87.06 unit=mm
